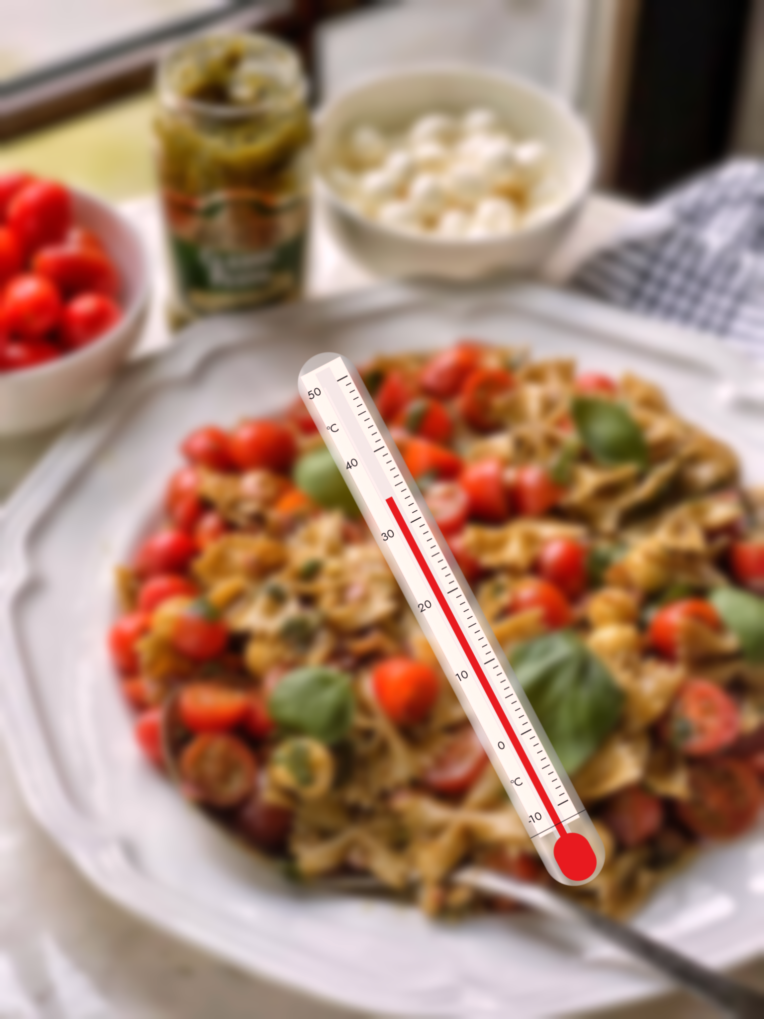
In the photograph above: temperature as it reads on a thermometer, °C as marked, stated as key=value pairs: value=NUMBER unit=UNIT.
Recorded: value=34 unit=°C
